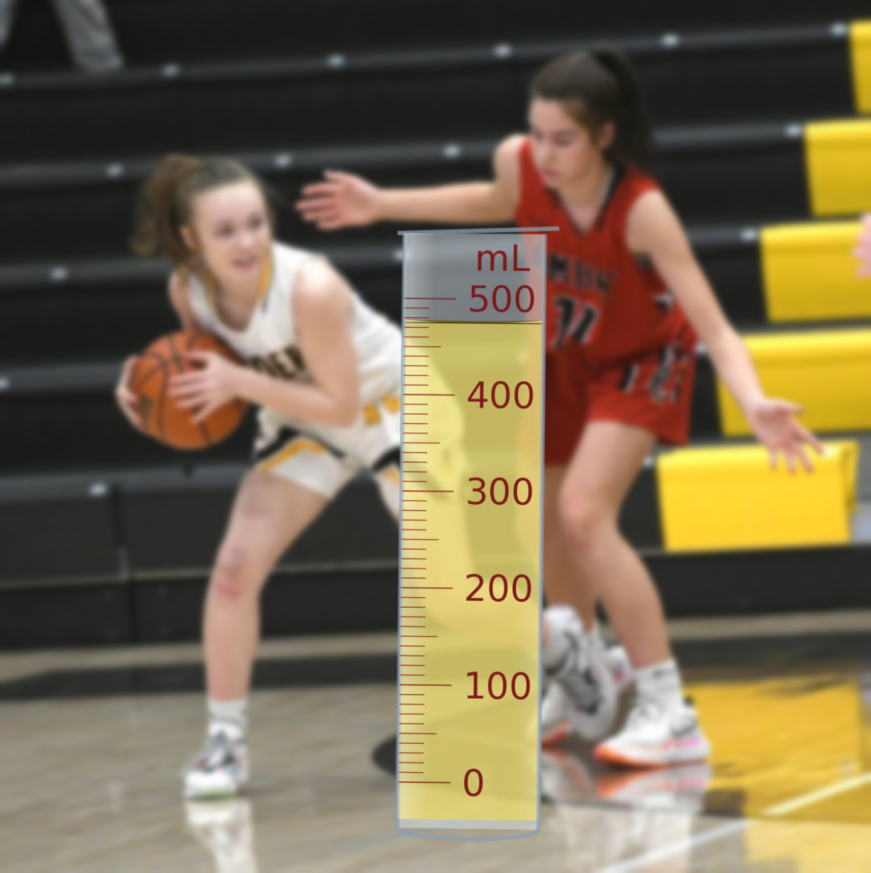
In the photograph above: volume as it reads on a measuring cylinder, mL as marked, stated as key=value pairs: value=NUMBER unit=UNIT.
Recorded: value=475 unit=mL
